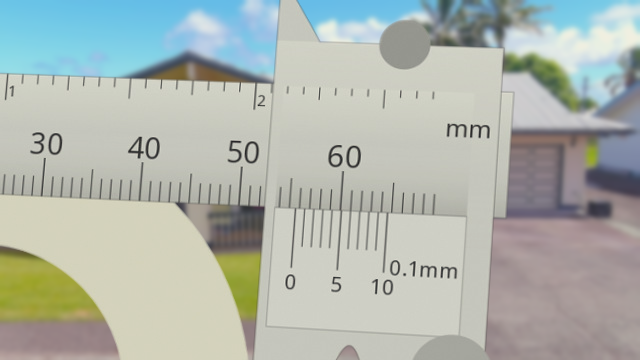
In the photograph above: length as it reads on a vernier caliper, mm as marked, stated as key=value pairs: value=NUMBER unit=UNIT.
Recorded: value=55.6 unit=mm
